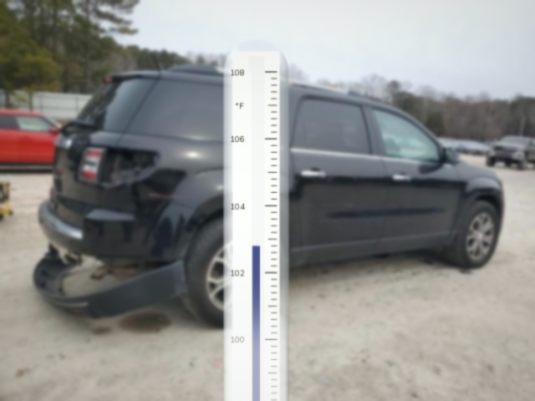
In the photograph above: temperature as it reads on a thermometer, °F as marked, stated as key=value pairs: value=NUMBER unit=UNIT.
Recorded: value=102.8 unit=°F
